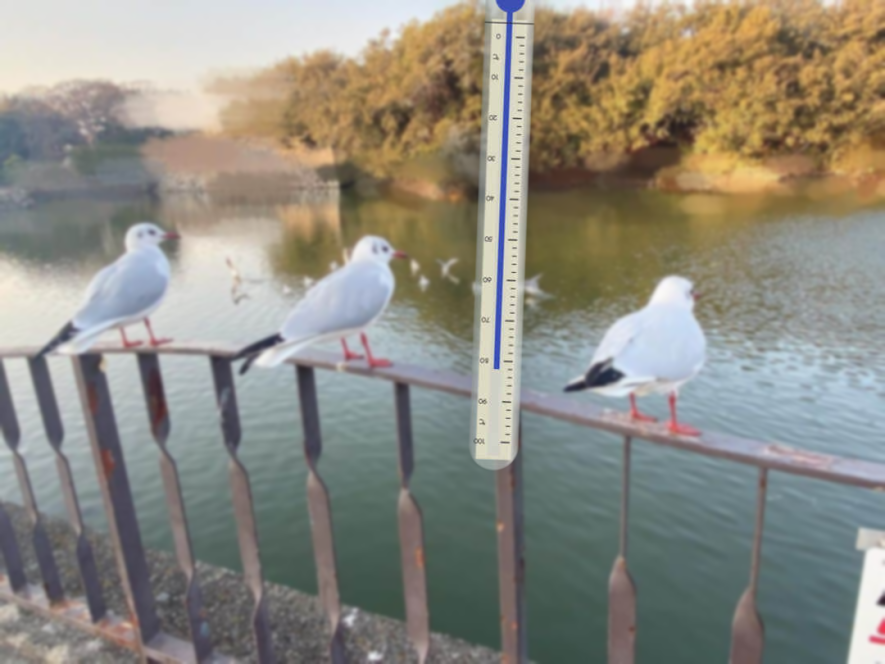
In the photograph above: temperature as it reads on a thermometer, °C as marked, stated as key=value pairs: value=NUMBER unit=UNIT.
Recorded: value=82 unit=°C
